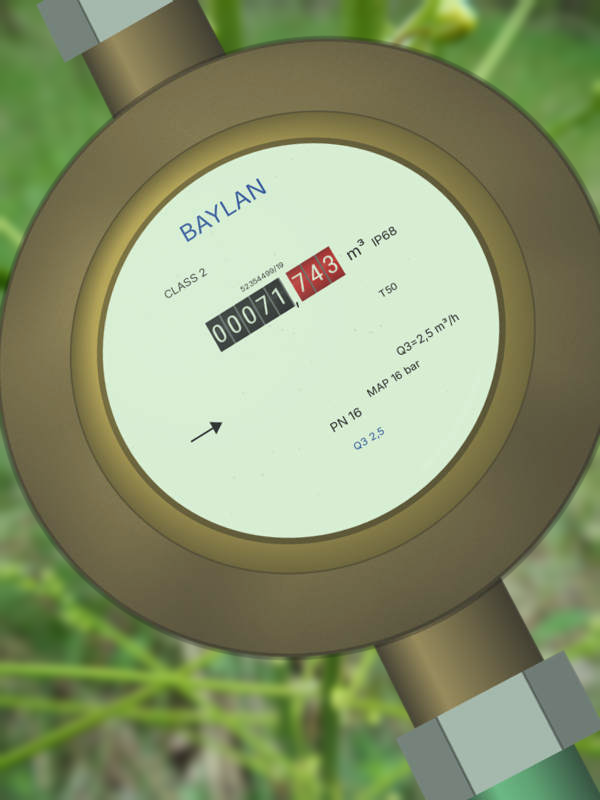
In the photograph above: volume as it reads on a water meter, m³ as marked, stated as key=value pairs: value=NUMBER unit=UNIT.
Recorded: value=71.743 unit=m³
